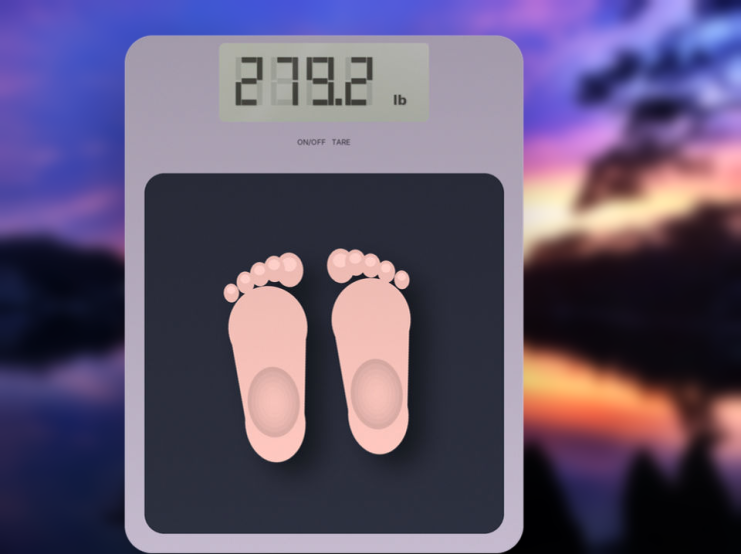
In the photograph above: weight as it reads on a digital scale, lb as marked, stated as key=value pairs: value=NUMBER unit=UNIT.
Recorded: value=279.2 unit=lb
